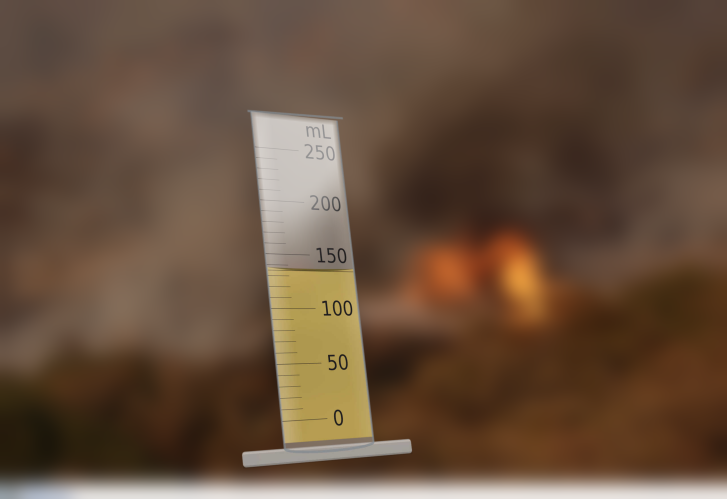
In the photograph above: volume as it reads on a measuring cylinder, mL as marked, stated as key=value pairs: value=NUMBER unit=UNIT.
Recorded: value=135 unit=mL
